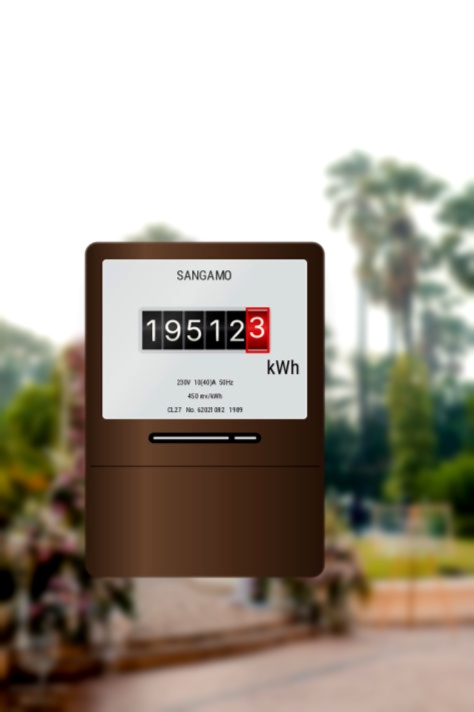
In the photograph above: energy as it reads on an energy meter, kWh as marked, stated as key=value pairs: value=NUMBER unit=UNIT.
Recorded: value=19512.3 unit=kWh
